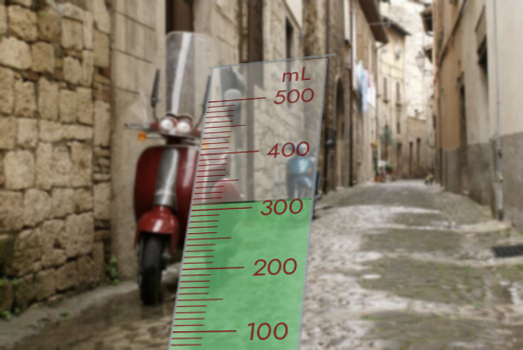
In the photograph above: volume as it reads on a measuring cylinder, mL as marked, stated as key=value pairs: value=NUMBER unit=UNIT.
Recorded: value=310 unit=mL
